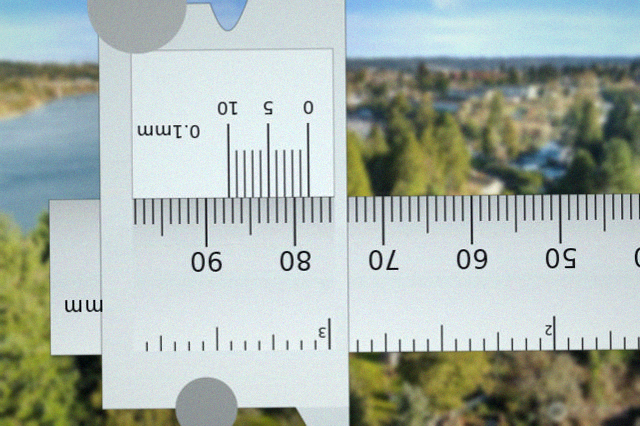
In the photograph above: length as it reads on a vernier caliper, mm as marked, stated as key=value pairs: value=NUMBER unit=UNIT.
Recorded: value=78.4 unit=mm
